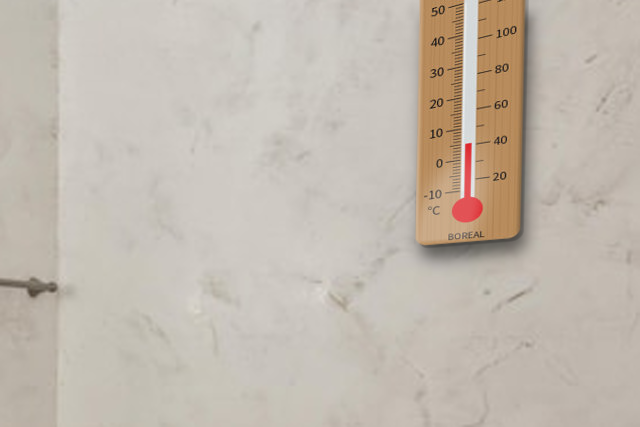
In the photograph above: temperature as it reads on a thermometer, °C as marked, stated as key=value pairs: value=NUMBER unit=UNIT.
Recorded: value=5 unit=°C
